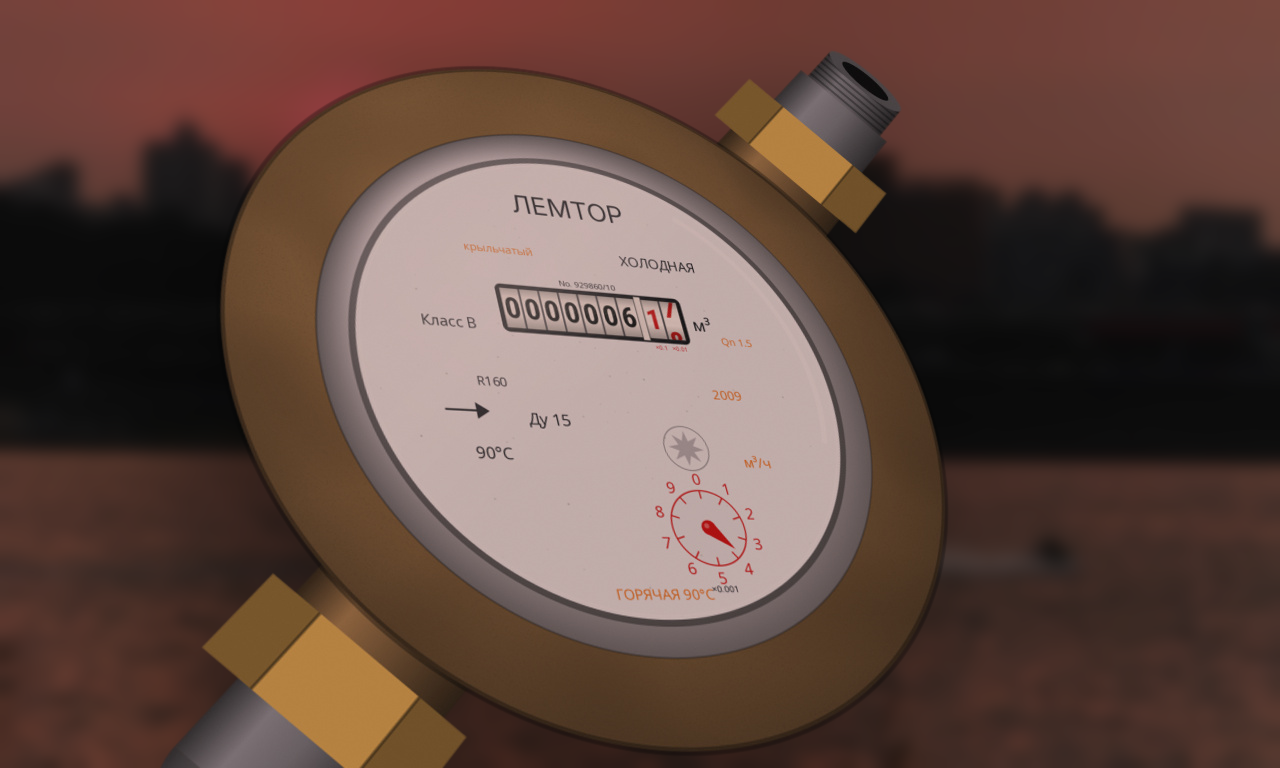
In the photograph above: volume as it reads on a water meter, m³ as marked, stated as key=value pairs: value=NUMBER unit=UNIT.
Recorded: value=6.173 unit=m³
